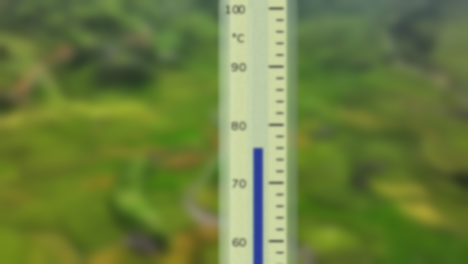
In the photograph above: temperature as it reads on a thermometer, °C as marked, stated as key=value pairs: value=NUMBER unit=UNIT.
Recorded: value=76 unit=°C
